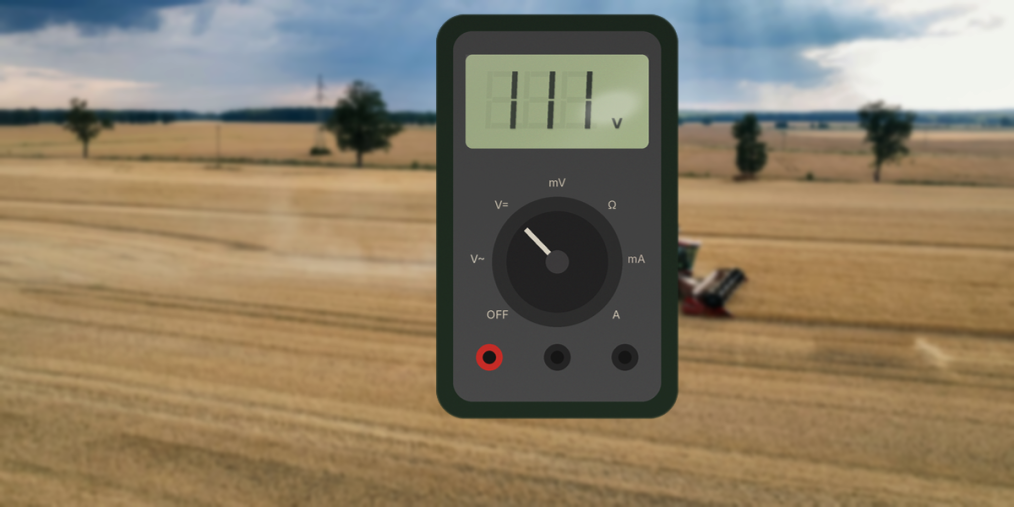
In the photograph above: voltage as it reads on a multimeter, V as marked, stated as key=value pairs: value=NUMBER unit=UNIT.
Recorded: value=111 unit=V
